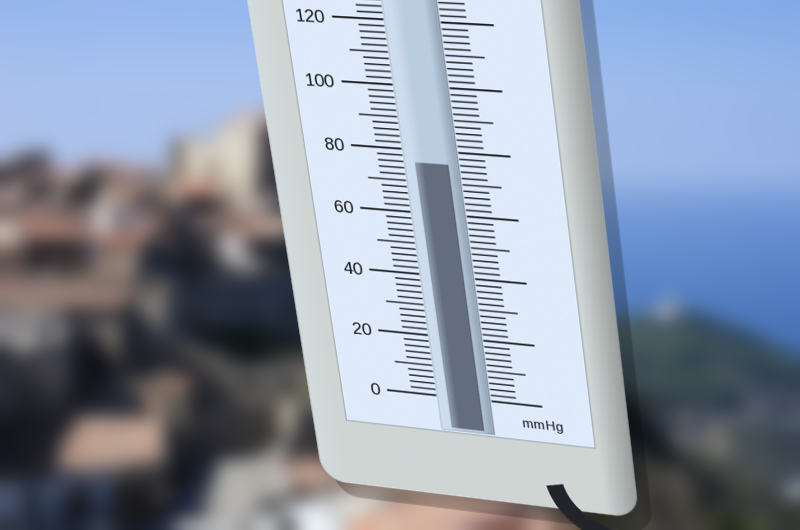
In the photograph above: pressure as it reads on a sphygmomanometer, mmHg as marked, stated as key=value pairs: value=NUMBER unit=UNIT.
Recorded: value=76 unit=mmHg
